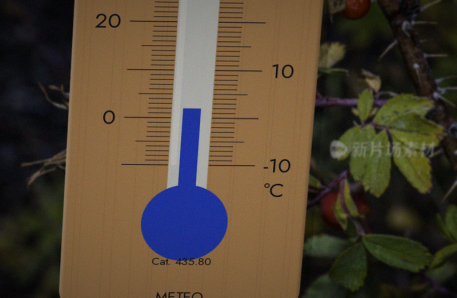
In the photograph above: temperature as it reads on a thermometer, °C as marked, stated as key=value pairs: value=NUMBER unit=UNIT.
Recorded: value=2 unit=°C
